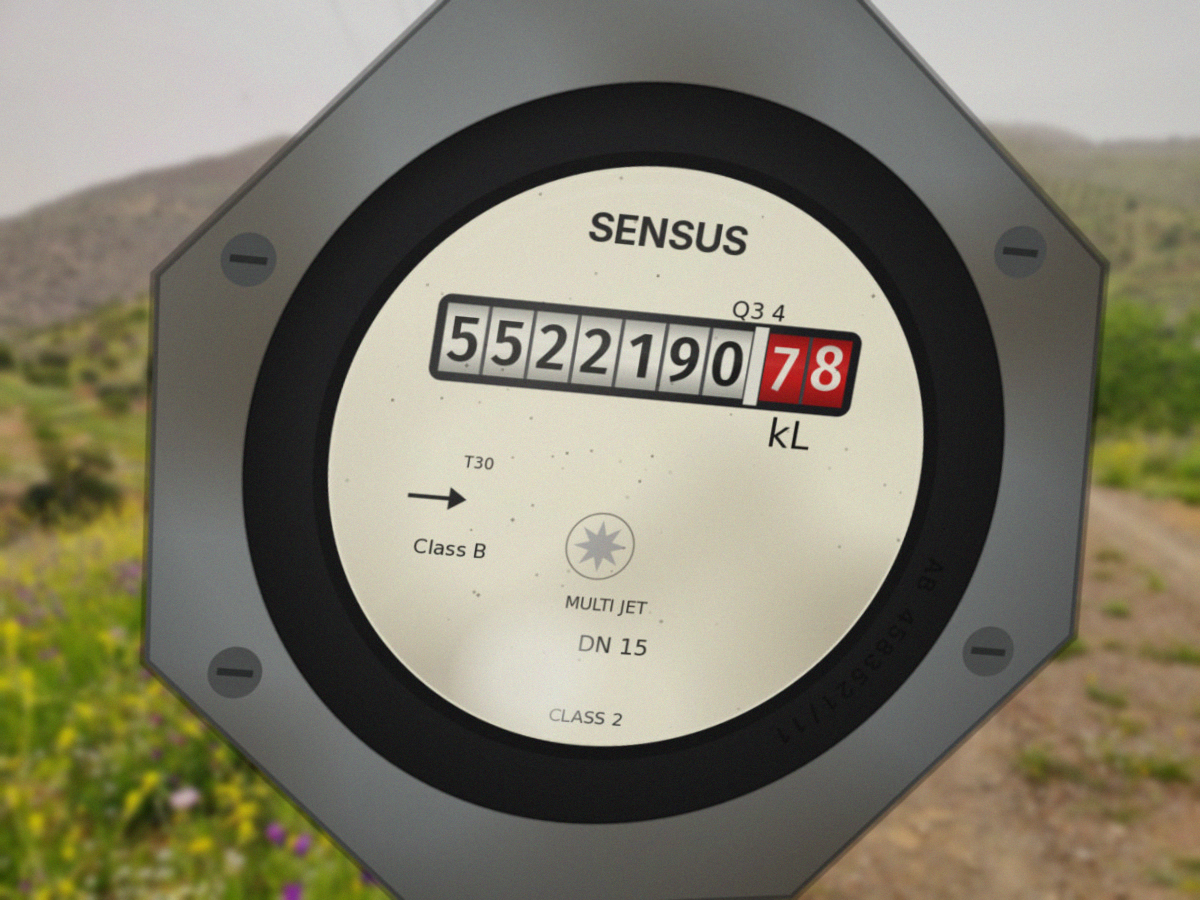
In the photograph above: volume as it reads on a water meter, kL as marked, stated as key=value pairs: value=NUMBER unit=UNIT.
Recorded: value=5522190.78 unit=kL
